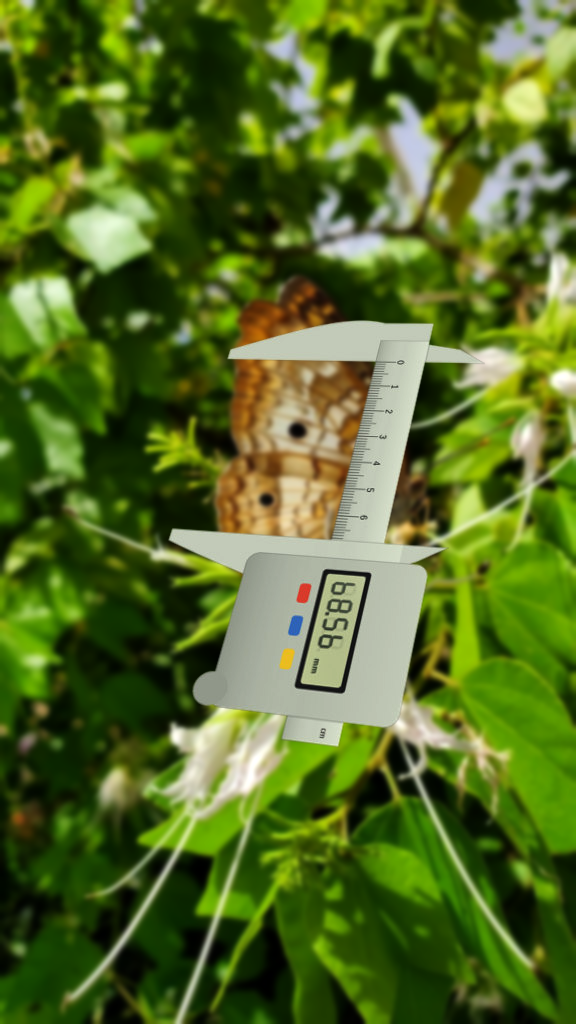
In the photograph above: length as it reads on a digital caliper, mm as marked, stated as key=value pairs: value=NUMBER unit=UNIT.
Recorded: value=68.56 unit=mm
